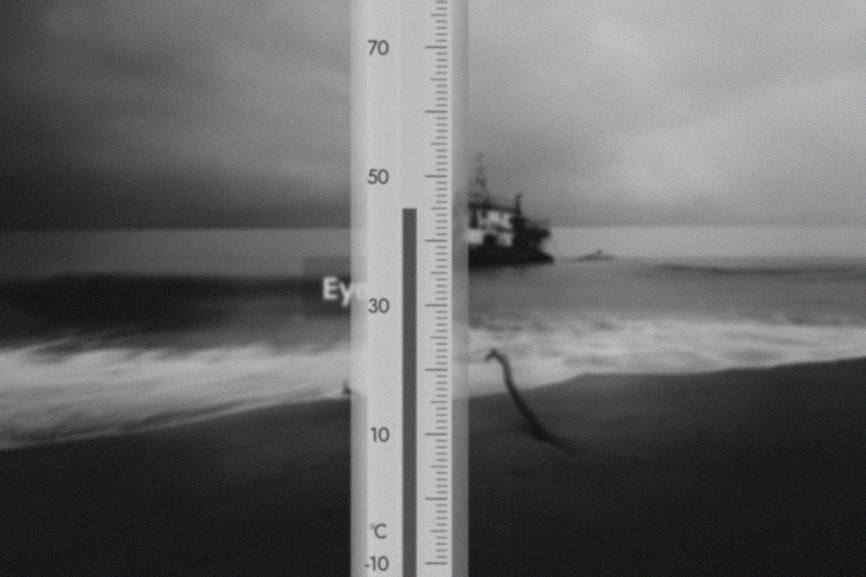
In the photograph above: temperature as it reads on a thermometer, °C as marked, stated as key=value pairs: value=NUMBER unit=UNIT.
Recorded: value=45 unit=°C
